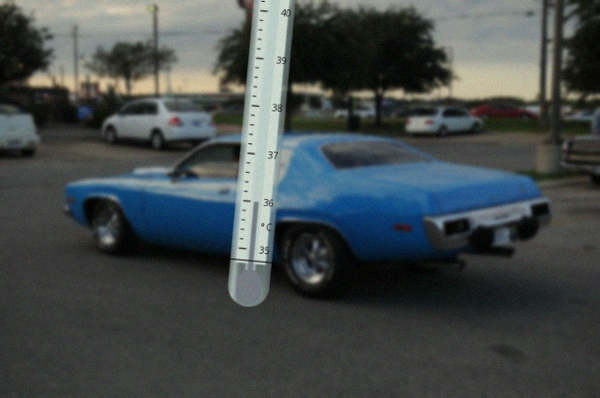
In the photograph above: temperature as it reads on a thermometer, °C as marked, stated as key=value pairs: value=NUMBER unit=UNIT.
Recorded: value=36 unit=°C
